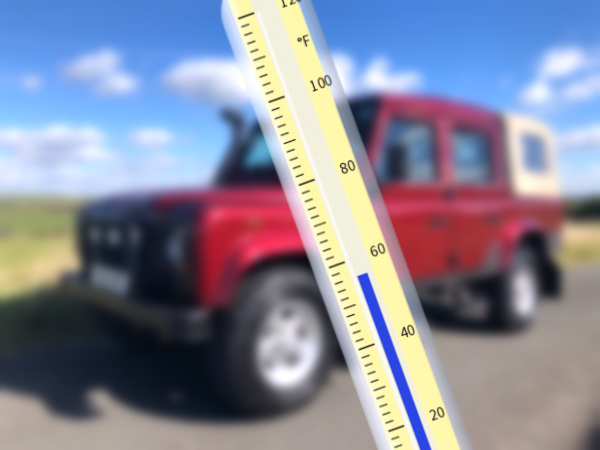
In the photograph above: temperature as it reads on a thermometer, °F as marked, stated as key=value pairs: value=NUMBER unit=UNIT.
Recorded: value=56 unit=°F
